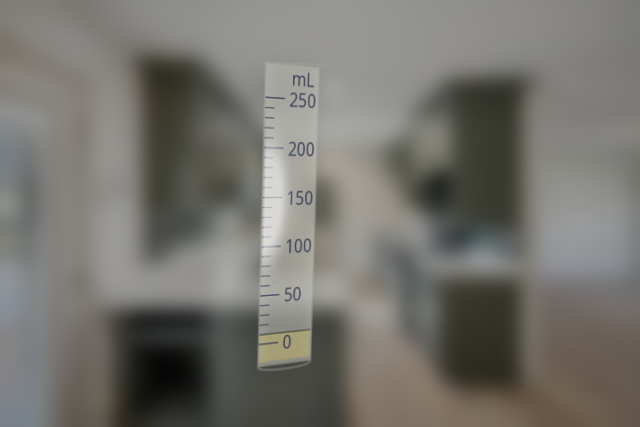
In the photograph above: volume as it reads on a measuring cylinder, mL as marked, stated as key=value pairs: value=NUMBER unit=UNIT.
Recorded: value=10 unit=mL
